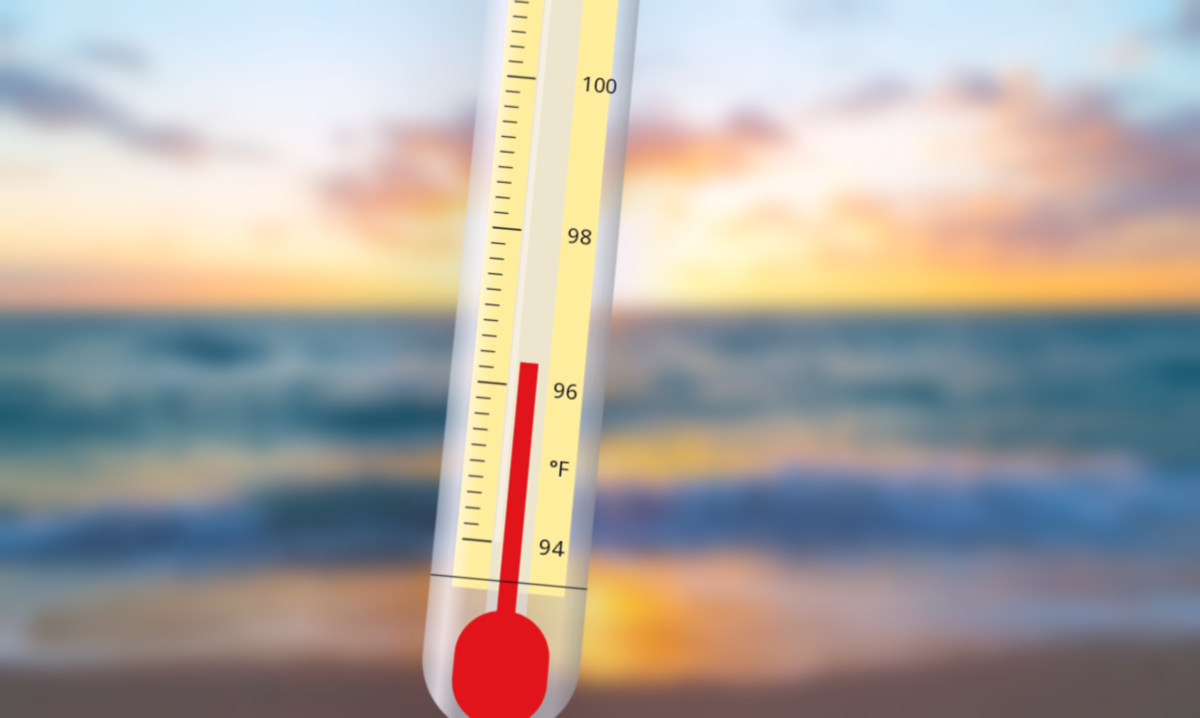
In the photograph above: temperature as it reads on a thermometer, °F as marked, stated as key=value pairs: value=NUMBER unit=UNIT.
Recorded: value=96.3 unit=°F
